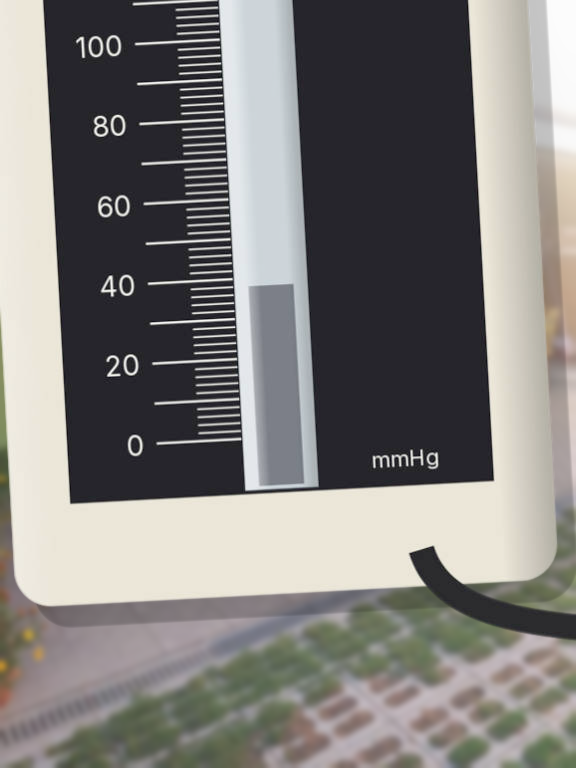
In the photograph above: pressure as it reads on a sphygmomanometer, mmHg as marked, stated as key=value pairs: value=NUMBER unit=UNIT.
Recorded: value=38 unit=mmHg
